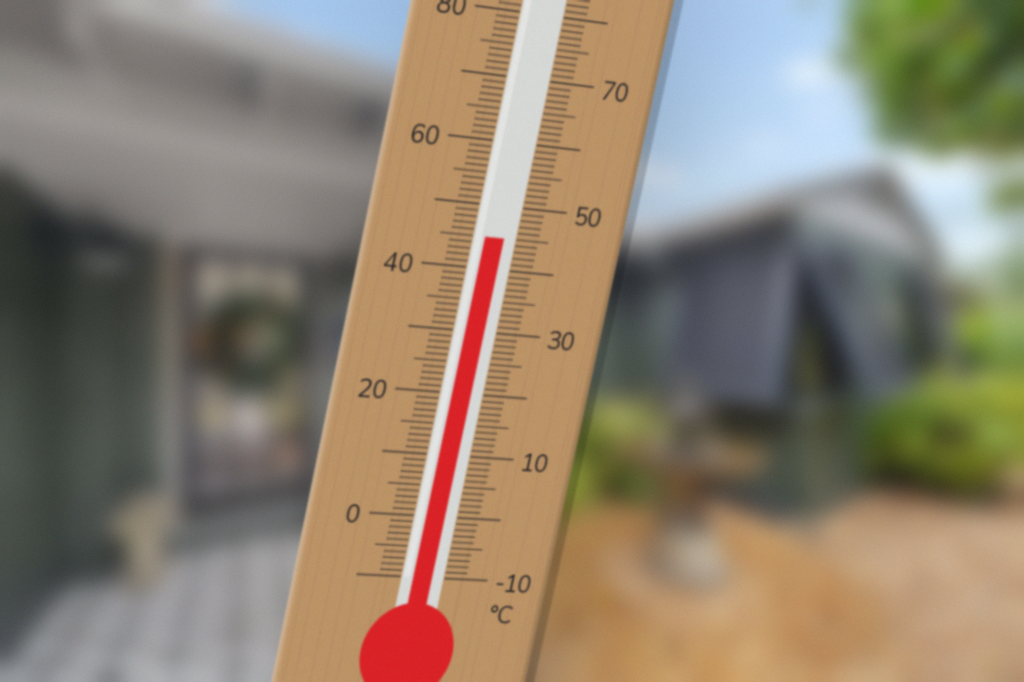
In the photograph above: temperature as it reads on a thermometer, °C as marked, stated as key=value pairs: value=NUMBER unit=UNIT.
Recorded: value=45 unit=°C
